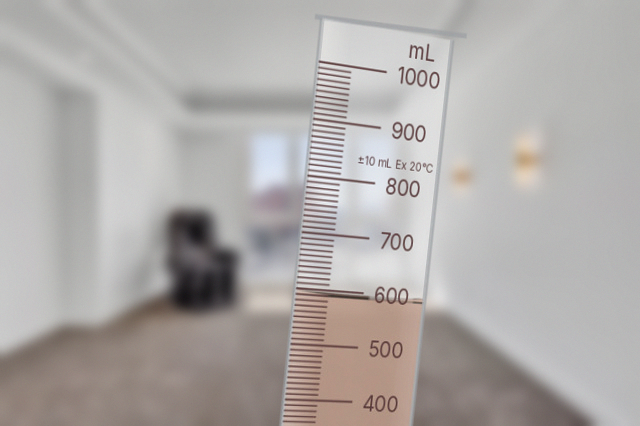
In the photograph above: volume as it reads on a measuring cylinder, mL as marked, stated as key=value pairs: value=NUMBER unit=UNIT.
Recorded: value=590 unit=mL
